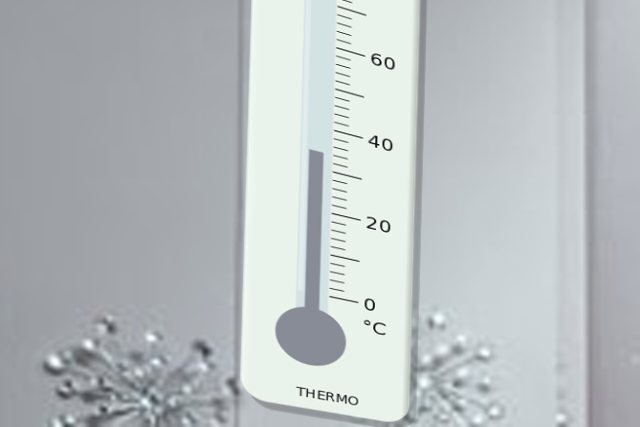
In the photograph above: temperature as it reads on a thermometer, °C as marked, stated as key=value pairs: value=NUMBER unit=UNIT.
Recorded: value=34 unit=°C
